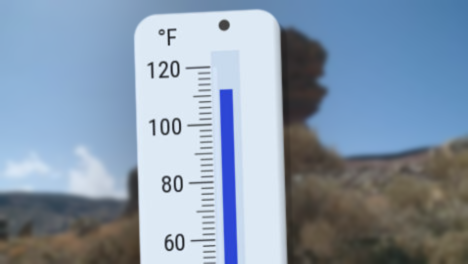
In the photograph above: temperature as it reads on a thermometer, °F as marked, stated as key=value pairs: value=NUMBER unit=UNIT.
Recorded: value=112 unit=°F
